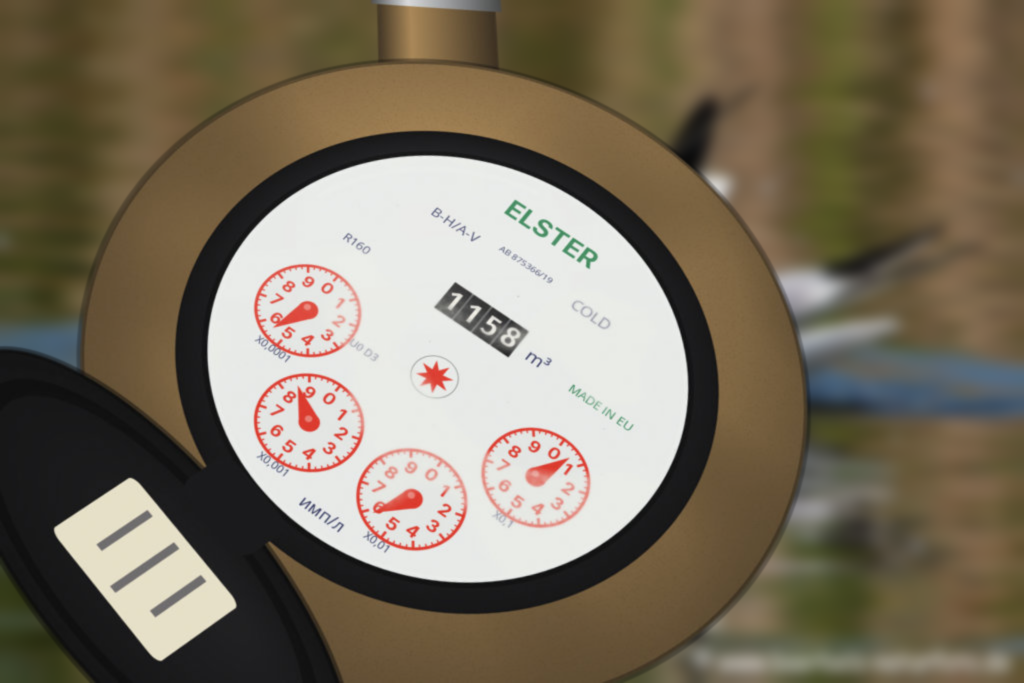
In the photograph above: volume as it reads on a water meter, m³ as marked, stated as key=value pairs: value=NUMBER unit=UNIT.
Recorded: value=1158.0585 unit=m³
